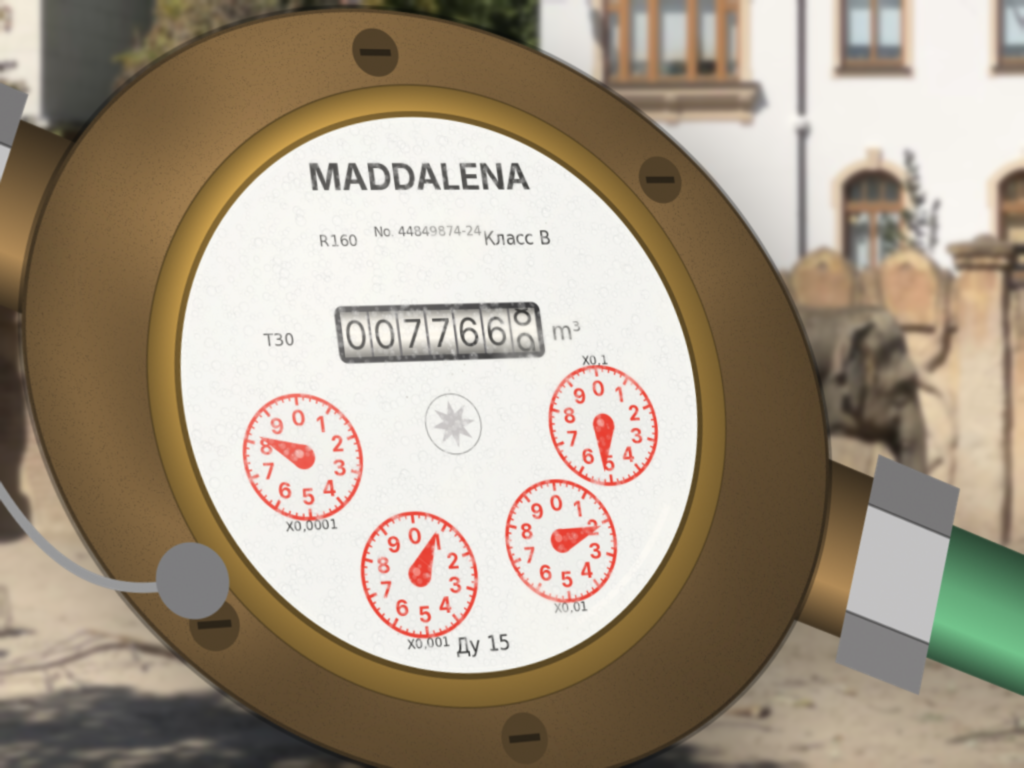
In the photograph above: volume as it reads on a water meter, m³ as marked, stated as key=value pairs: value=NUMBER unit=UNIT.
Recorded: value=77668.5208 unit=m³
